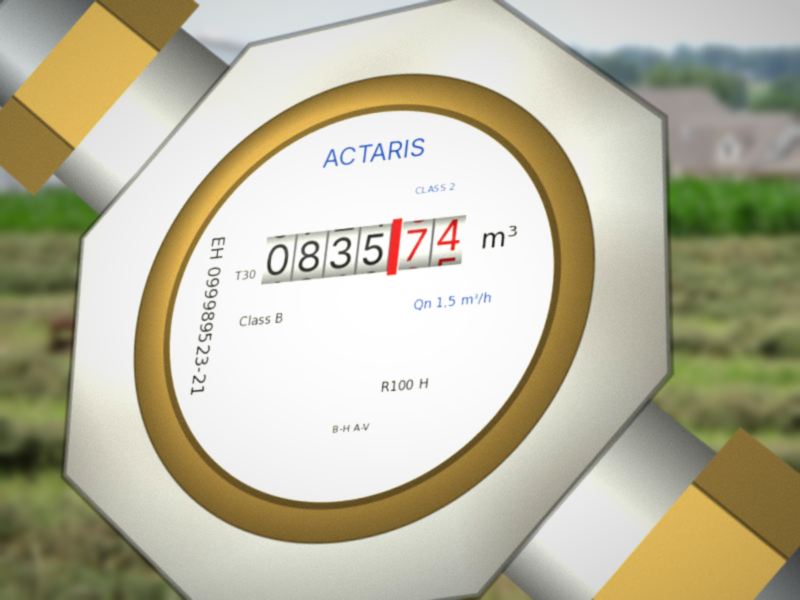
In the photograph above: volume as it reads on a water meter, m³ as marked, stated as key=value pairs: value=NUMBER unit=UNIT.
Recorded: value=835.74 unit=m³
